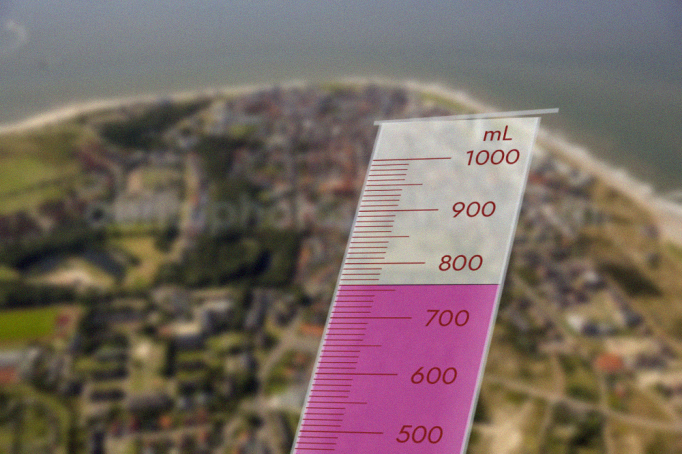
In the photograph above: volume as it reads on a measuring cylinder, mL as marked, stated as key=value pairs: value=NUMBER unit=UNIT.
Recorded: value=760 unit=mL
